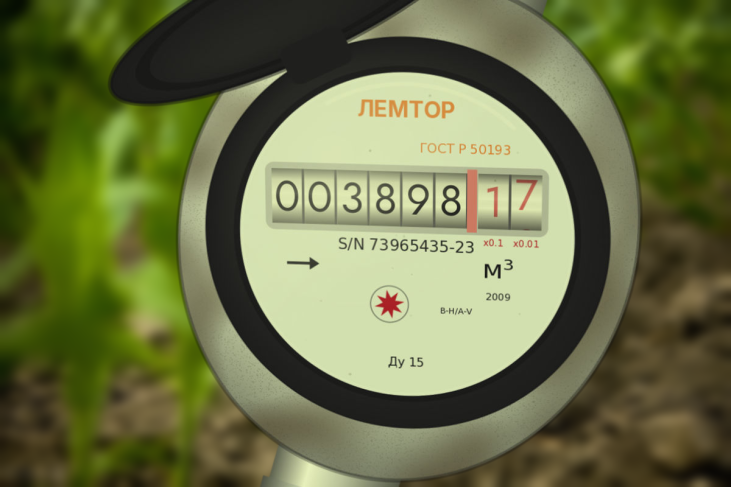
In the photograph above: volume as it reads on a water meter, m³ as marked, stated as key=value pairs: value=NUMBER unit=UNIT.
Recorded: value=3898.17 unit=m³
